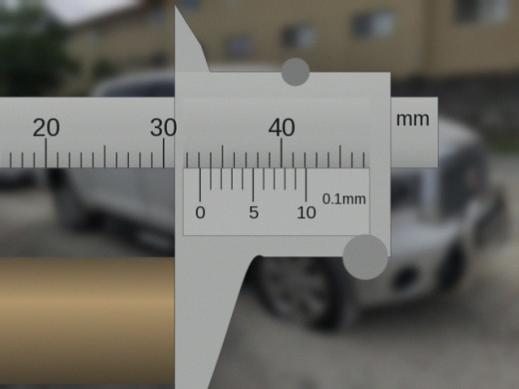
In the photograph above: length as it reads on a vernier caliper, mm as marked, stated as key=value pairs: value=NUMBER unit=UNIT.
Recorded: value=33.1 unit=mm
